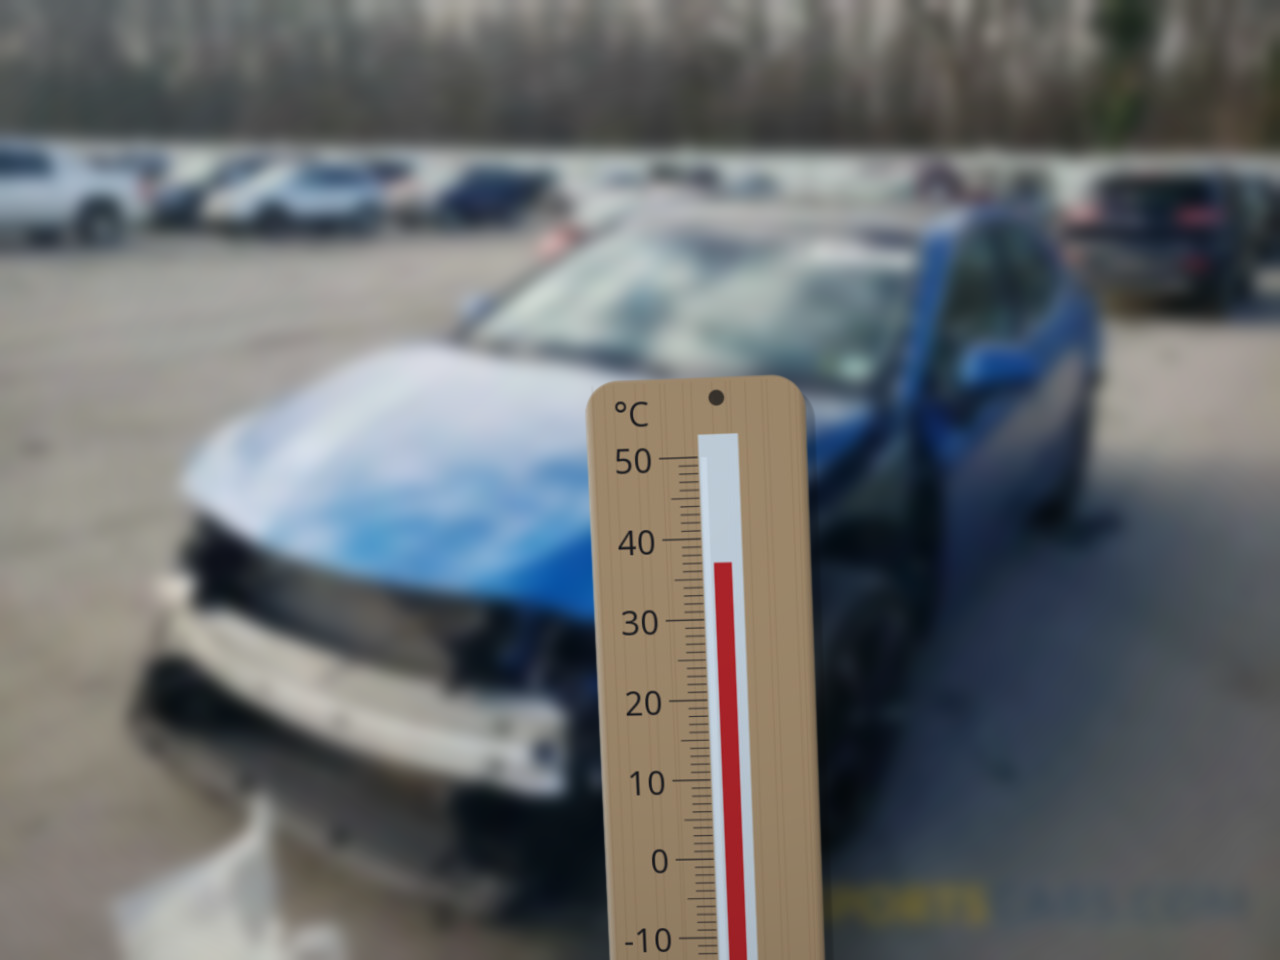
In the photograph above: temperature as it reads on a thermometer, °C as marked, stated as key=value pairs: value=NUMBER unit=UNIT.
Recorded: value=37 unit=°C
